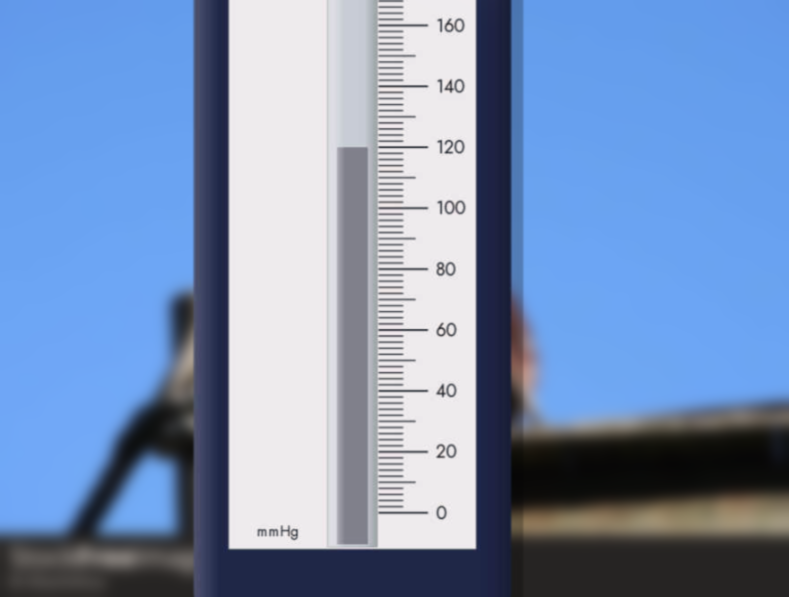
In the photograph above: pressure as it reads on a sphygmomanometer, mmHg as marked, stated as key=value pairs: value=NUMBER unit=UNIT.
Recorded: value=120 unit=mmHg
